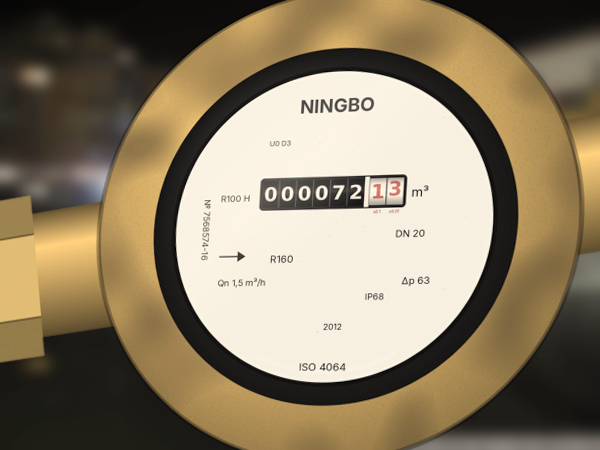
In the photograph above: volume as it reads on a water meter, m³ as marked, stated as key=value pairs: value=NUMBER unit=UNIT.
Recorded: value=72.13 unit=m³
